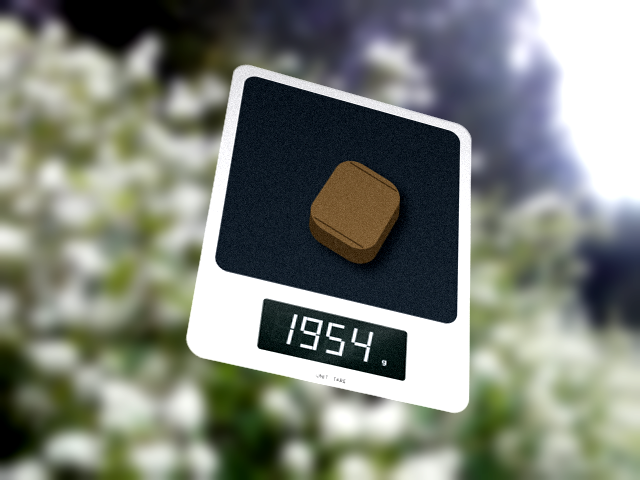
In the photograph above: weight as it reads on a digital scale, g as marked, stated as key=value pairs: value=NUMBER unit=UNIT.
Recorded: value=1954 unit=g
